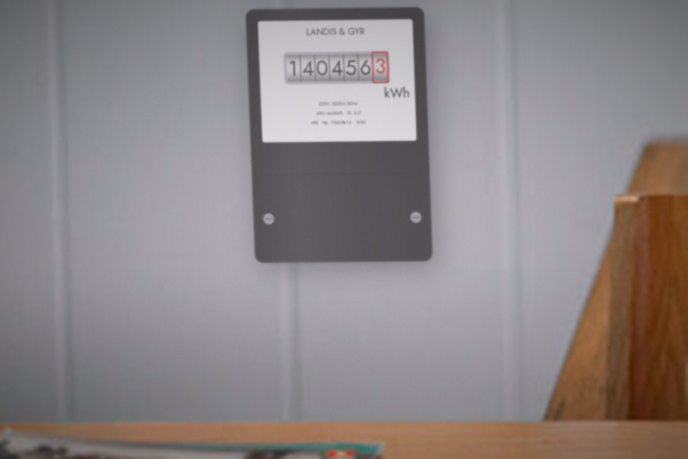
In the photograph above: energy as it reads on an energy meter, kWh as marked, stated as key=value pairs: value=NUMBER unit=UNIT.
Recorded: value=140456.3 unit=kWh
